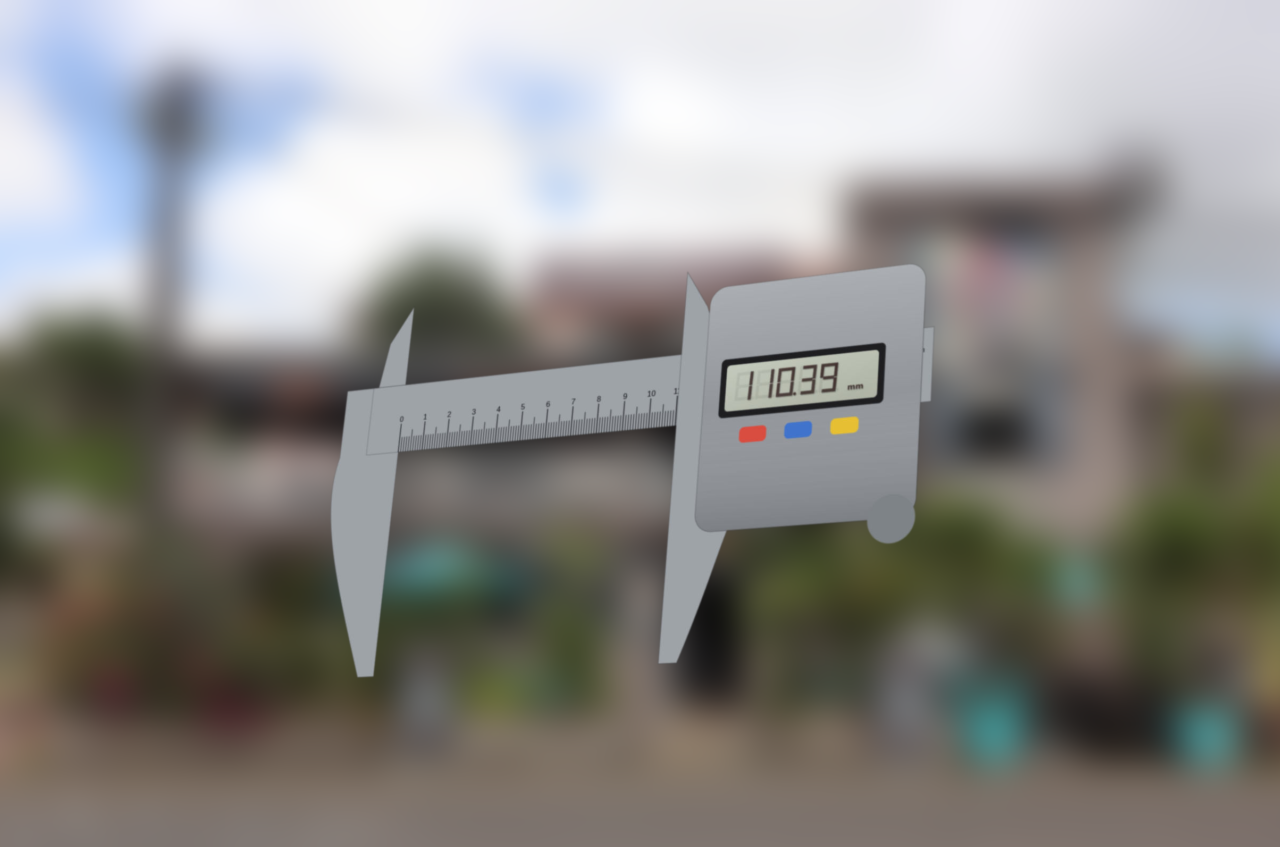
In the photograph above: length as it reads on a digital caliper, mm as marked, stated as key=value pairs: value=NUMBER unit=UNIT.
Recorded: value=110.39 unit=mm
